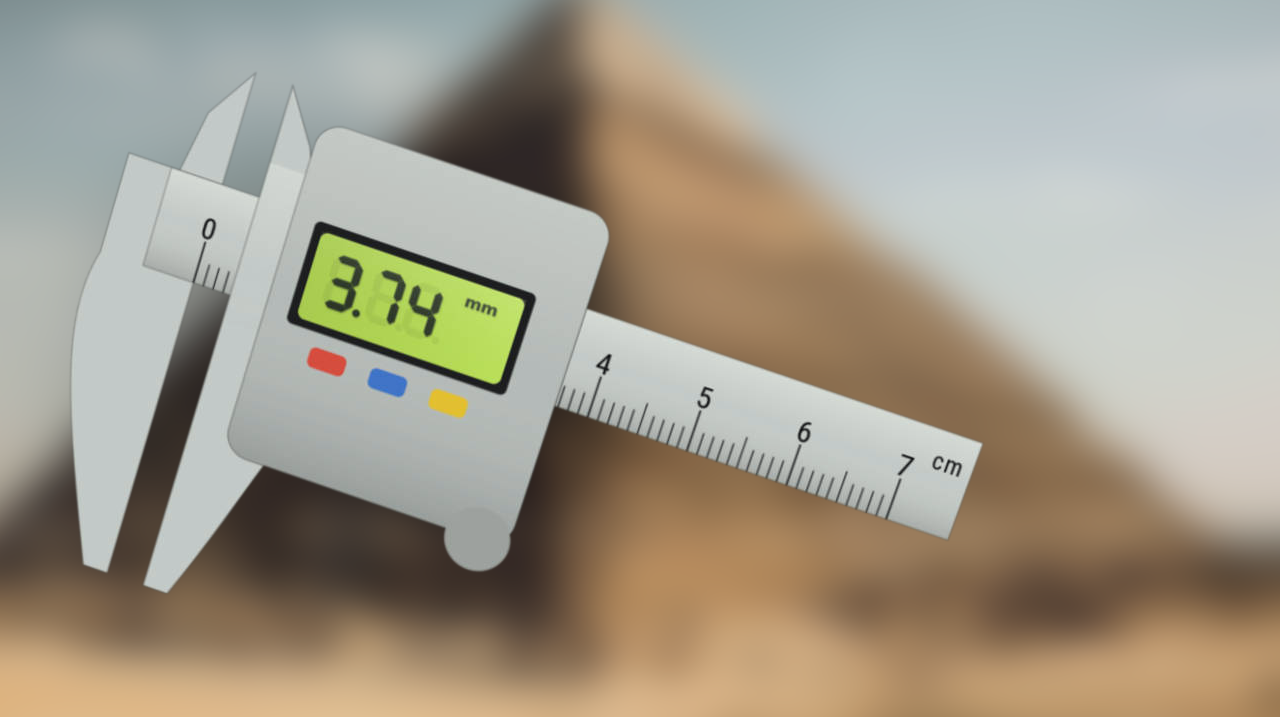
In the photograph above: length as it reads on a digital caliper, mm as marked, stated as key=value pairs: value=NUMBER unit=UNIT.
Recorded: value=3.74 unit=mm
